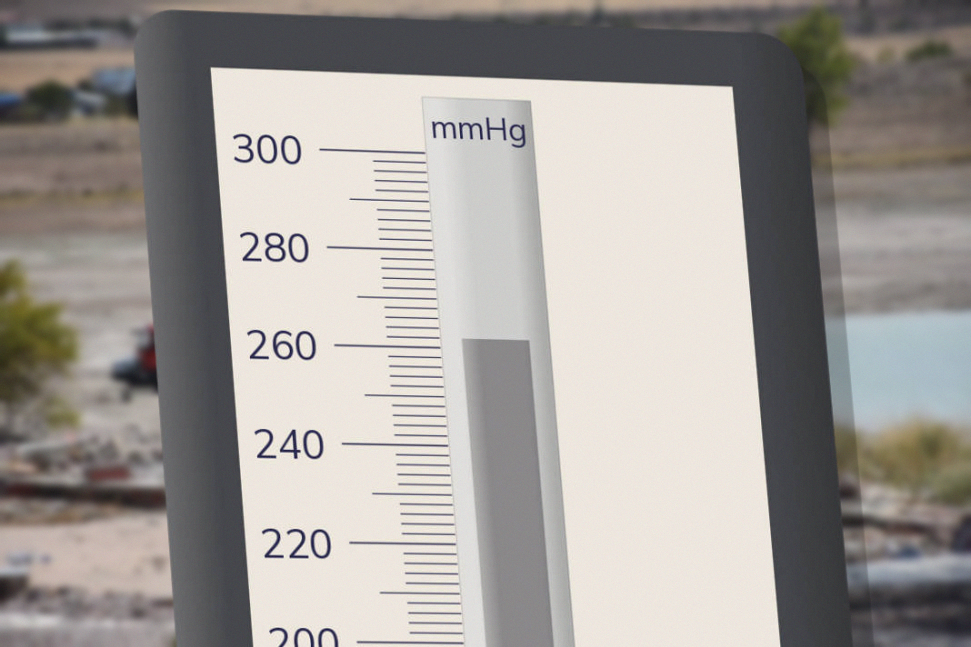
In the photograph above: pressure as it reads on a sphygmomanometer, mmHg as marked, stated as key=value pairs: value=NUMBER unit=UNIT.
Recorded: value=262 unit=mmHg
